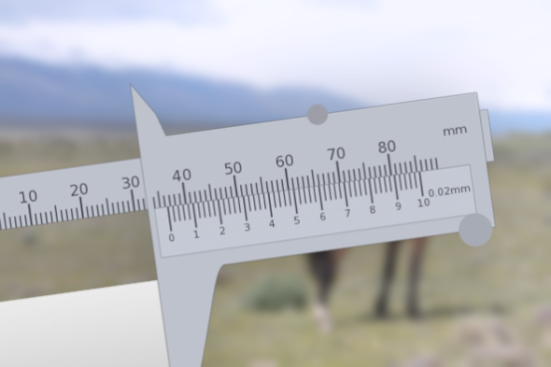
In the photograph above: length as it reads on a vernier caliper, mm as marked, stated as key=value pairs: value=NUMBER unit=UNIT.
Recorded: value=36.5 unit=mm
